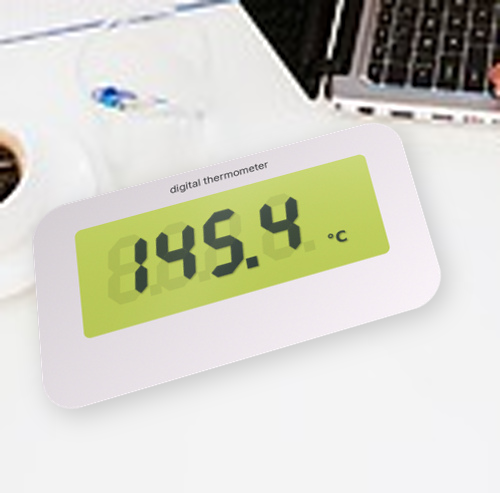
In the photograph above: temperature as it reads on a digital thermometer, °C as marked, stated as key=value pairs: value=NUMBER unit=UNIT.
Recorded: value=145.4 unit=°C
